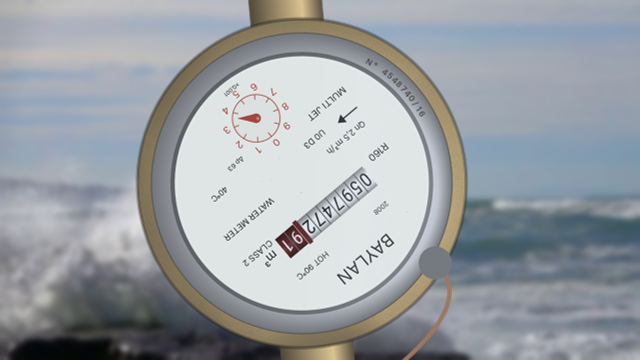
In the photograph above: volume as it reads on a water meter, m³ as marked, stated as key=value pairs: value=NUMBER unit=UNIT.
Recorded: value=597472.913 unit=m³
